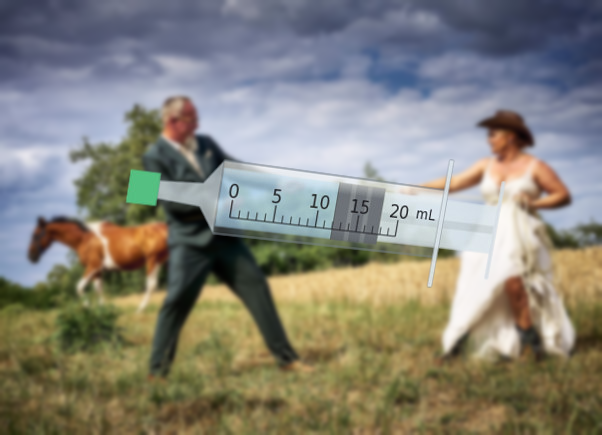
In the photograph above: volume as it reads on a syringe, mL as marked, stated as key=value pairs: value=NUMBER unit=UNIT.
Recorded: value=12 unit=mL
